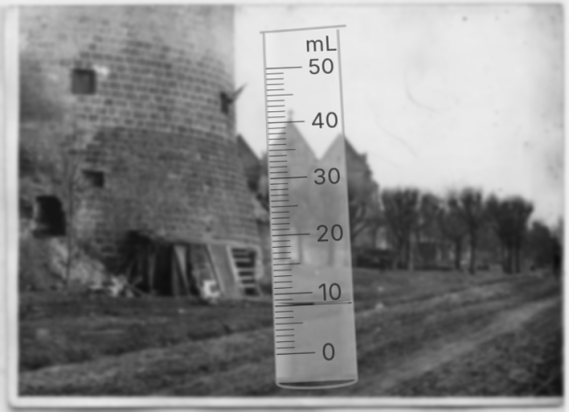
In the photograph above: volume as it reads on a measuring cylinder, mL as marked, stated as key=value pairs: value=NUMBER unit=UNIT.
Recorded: value=8 unit=mL
